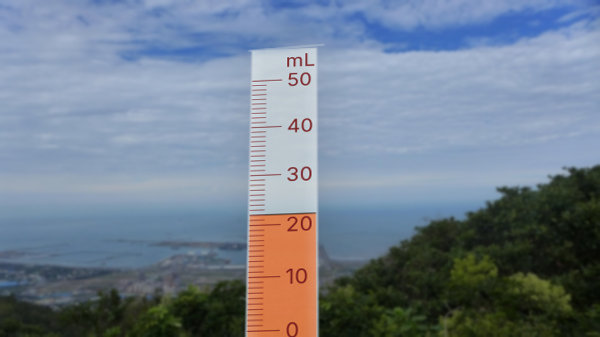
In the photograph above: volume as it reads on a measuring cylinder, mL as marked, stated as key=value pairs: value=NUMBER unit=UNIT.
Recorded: value=22 unit=mL
